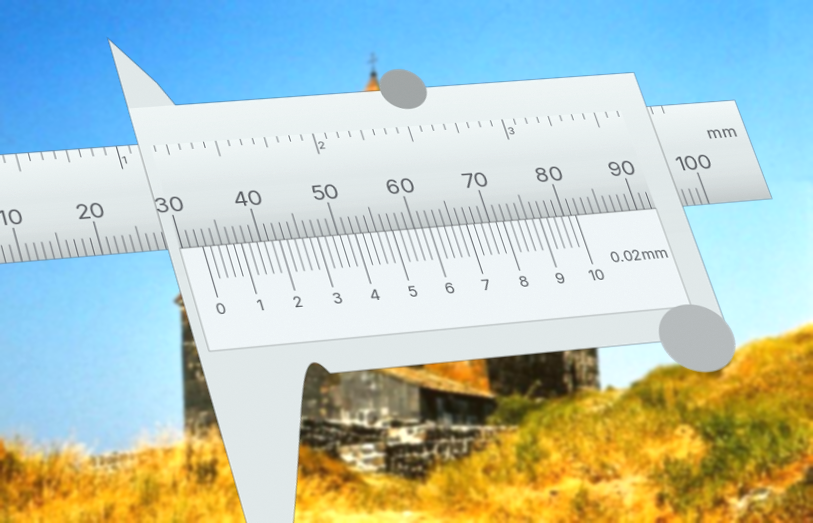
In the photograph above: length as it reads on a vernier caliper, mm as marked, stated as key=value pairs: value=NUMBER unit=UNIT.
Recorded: value=32.6 unit=mm
